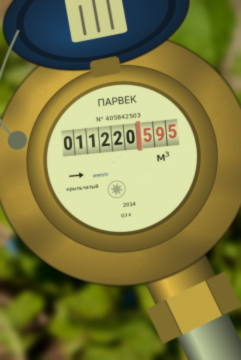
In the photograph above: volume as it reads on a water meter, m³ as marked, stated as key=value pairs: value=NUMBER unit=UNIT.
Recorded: value=11220.595 unit=m³
